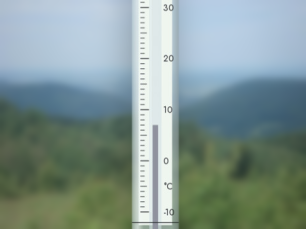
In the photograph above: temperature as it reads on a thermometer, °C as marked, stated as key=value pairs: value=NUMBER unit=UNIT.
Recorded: value=7 unit=°C
